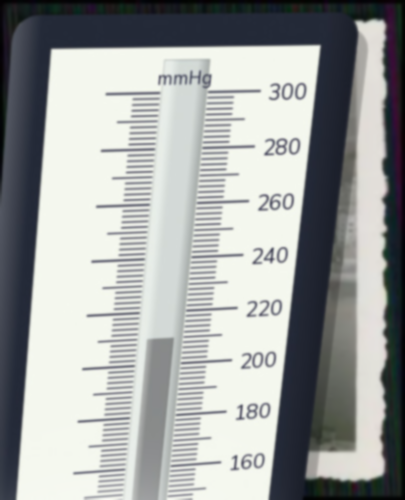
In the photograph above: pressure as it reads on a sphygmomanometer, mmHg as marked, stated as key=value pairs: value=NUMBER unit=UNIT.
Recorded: value=210 unit=mmHg
